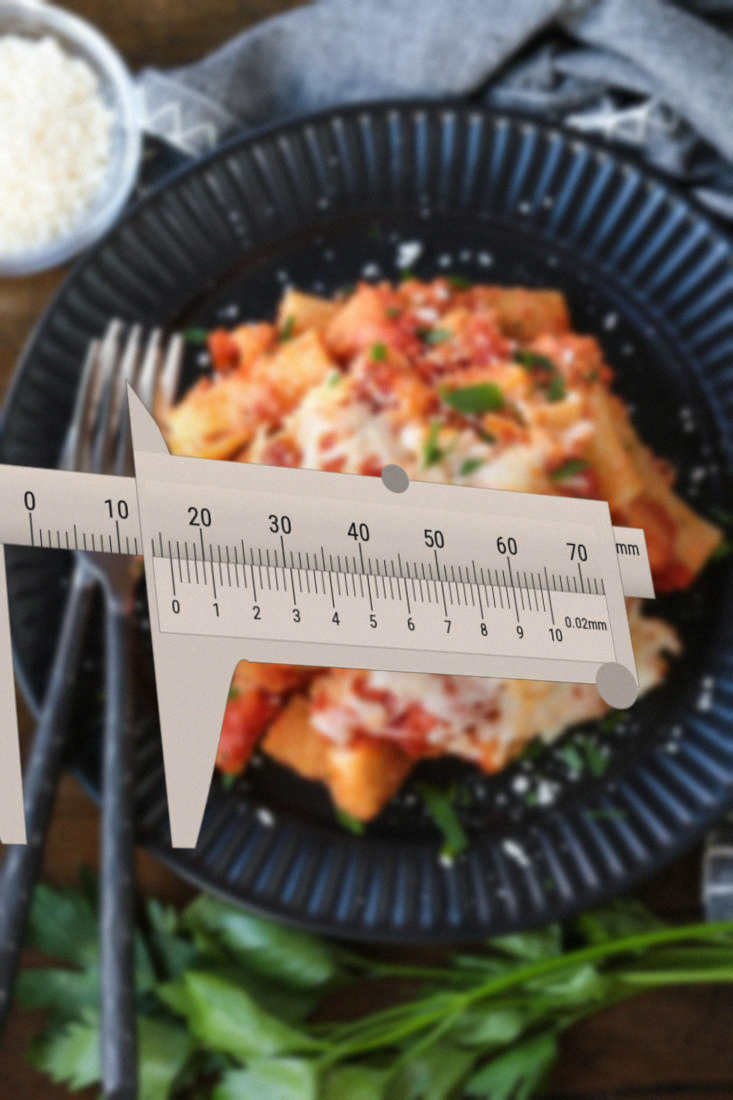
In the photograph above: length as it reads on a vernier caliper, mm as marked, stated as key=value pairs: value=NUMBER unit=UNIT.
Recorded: value=16.0 unit=mm
